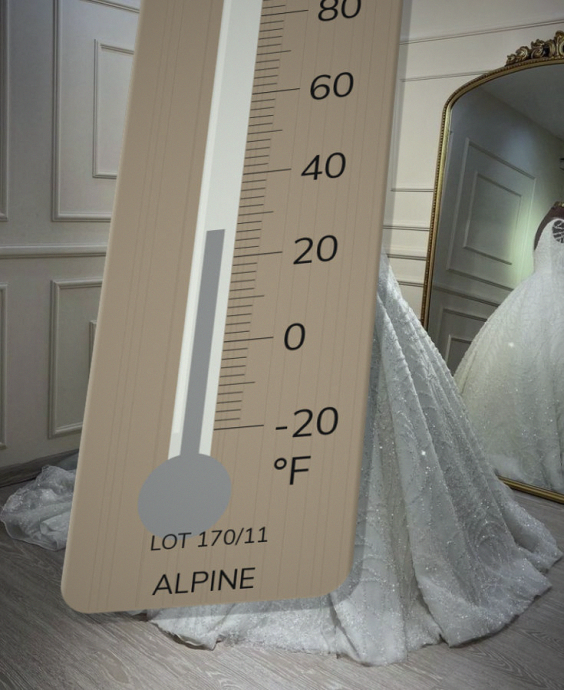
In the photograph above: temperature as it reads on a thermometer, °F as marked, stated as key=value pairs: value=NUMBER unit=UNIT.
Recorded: value=27 unit=°F
